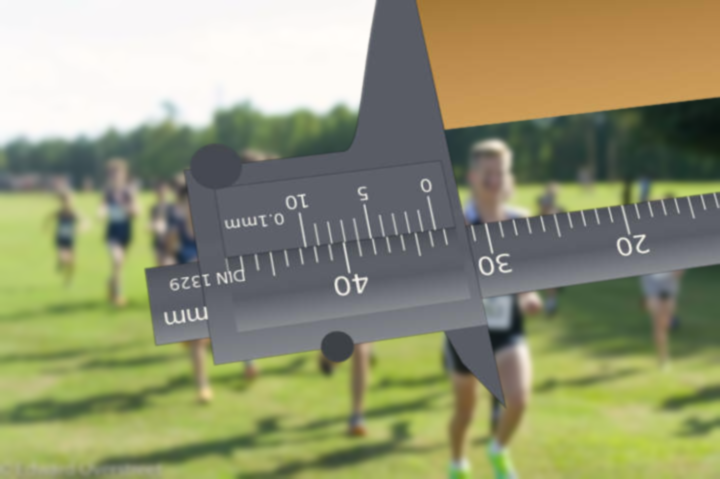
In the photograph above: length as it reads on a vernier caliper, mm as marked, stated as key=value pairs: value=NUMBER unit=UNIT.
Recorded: value=33.6 unit=mm
